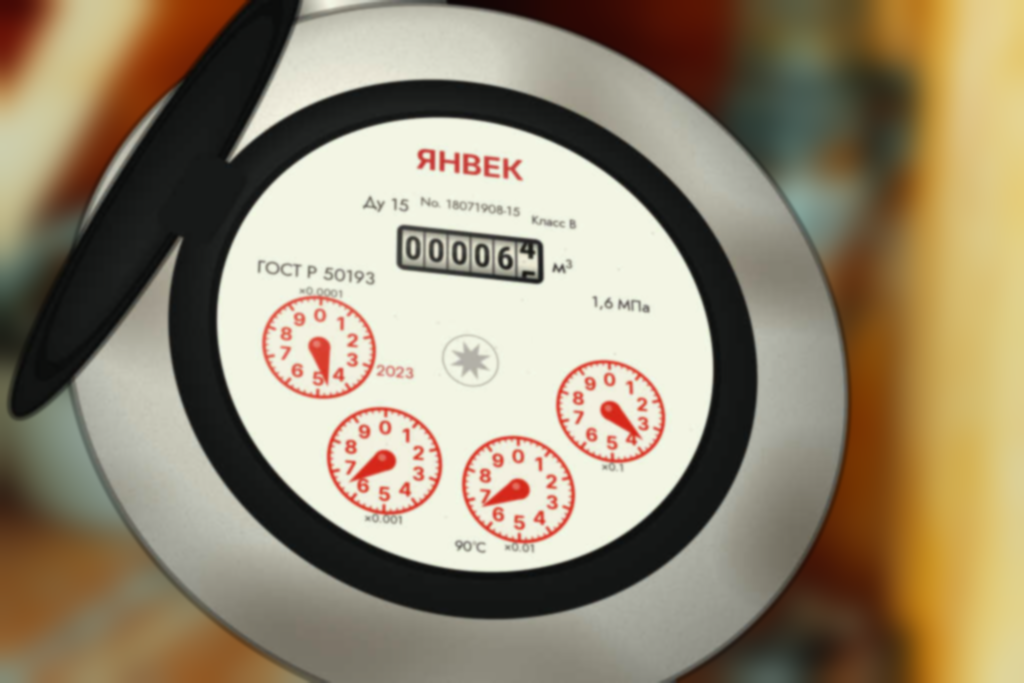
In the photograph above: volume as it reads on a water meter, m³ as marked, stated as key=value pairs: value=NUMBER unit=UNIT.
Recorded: value=64.3664 unit=m³
